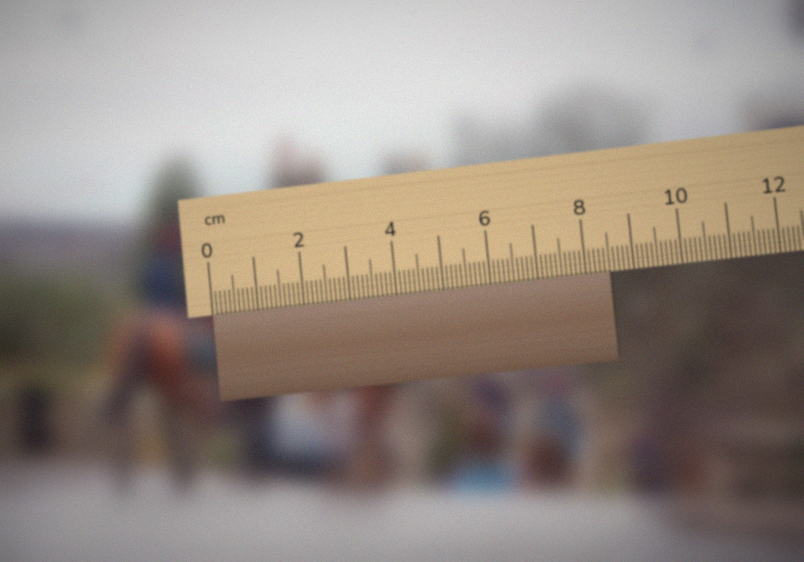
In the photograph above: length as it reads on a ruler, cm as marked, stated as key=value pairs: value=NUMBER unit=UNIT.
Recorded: value=8.5 unit=cm
